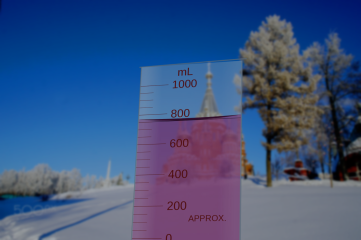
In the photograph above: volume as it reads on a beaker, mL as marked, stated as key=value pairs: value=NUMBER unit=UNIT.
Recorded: value=750 unit=mL
